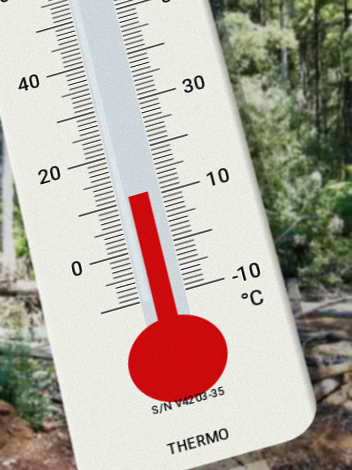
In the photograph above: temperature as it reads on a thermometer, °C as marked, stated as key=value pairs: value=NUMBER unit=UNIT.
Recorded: value=11 unit=°C
